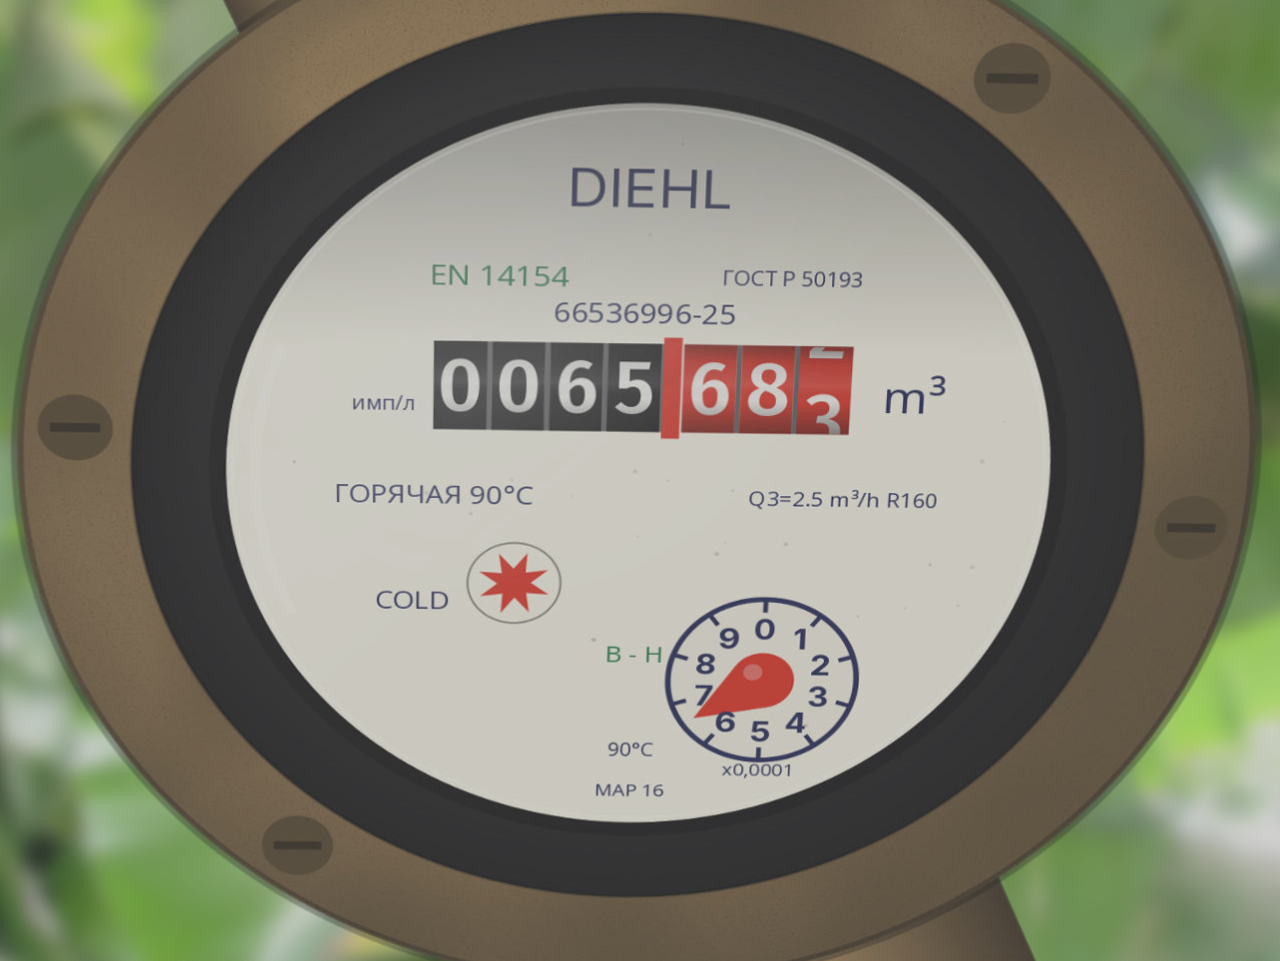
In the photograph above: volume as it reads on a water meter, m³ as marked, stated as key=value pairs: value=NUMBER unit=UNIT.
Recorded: value=65.6826 unit=m³
